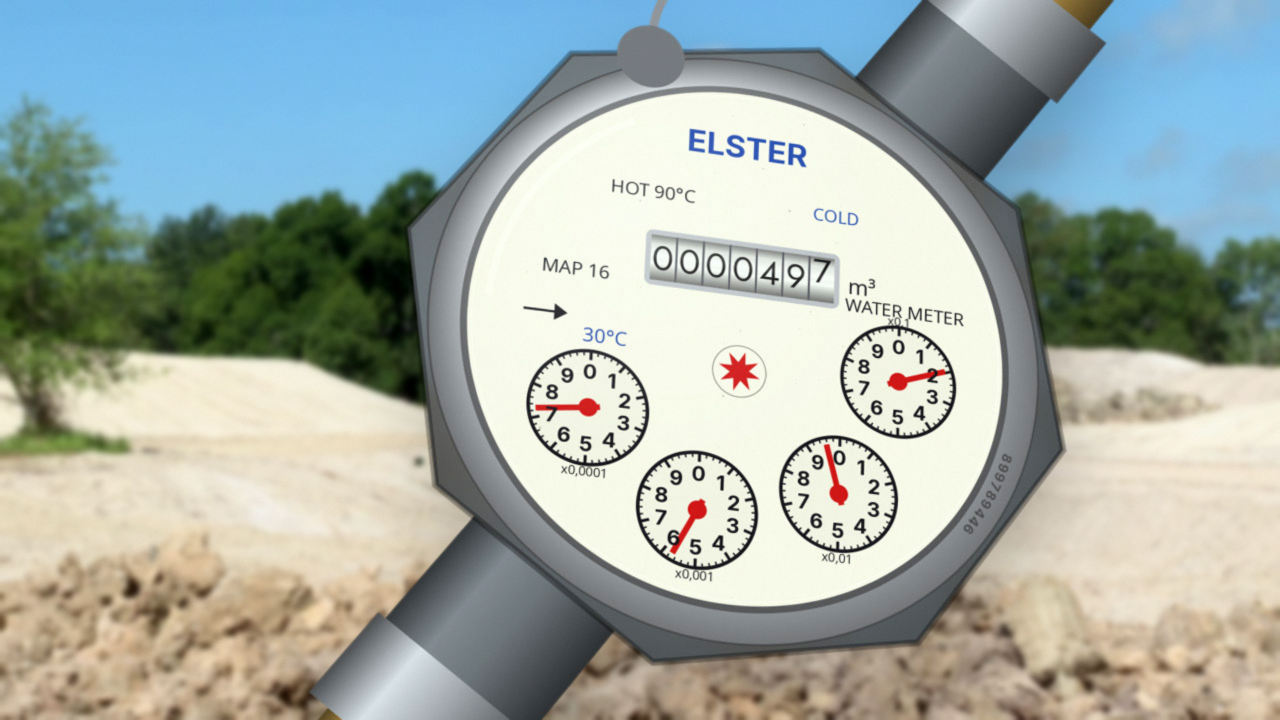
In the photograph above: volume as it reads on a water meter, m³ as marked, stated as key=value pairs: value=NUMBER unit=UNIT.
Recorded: value=497.1957 unit=m³
